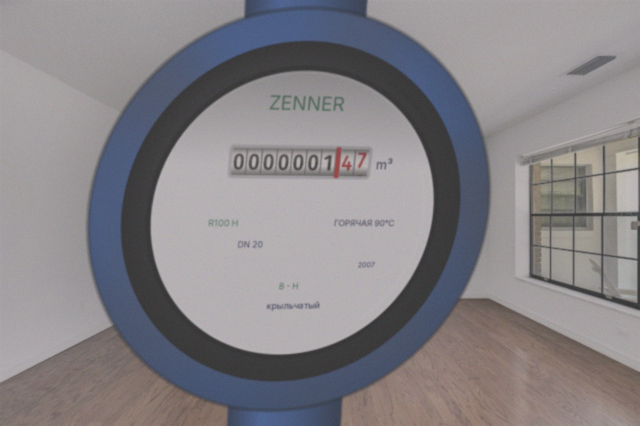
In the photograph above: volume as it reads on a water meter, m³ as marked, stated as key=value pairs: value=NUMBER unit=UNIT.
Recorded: value=1.47 unit=m³
